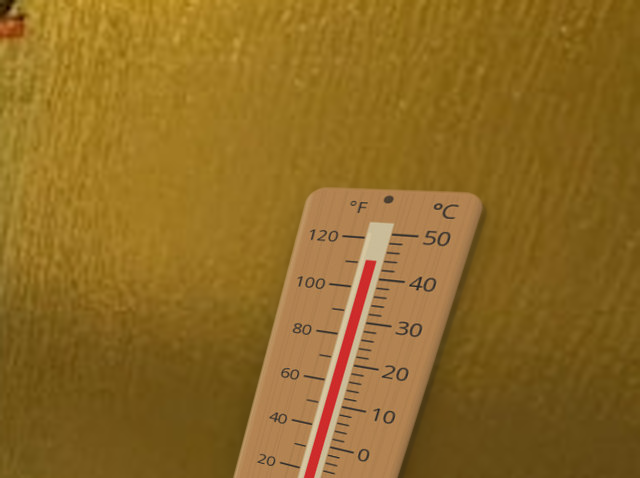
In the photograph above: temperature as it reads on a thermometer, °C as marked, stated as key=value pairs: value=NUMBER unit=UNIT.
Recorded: value=44 unit=°C
